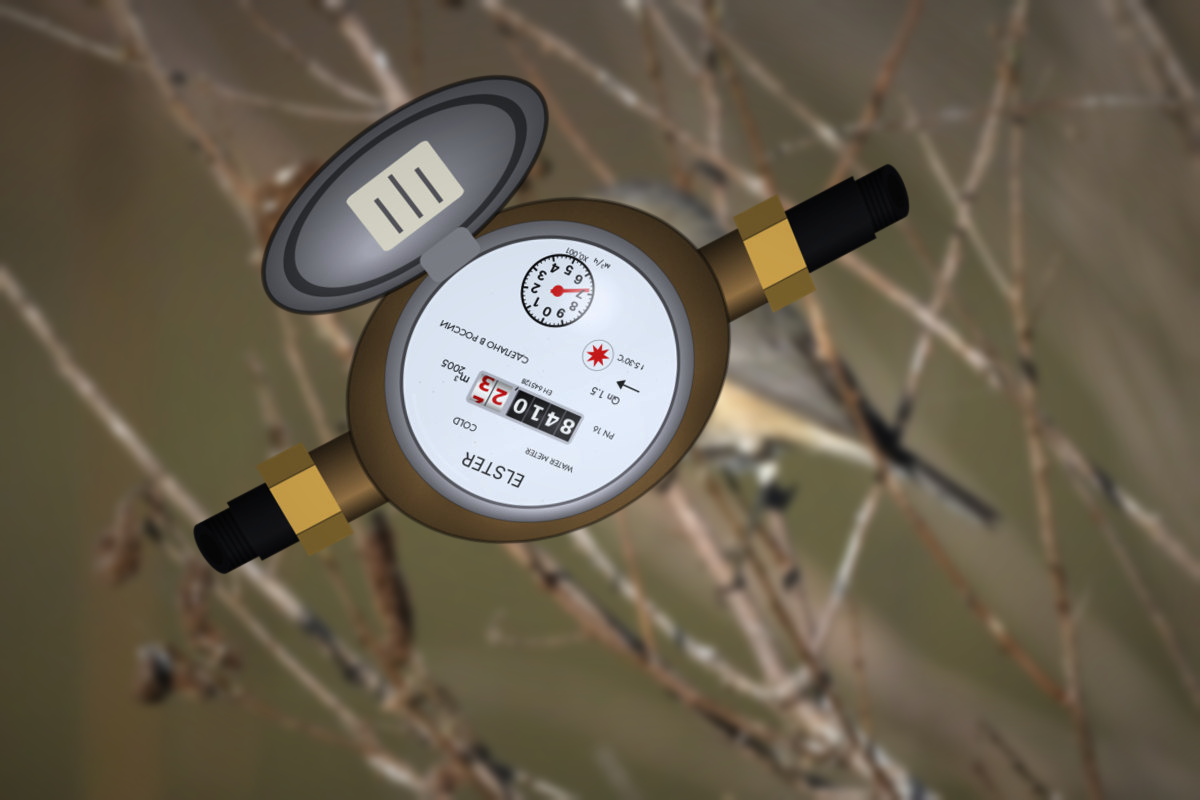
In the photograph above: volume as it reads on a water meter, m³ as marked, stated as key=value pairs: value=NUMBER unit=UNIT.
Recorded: value=8410.226 unit=m³
